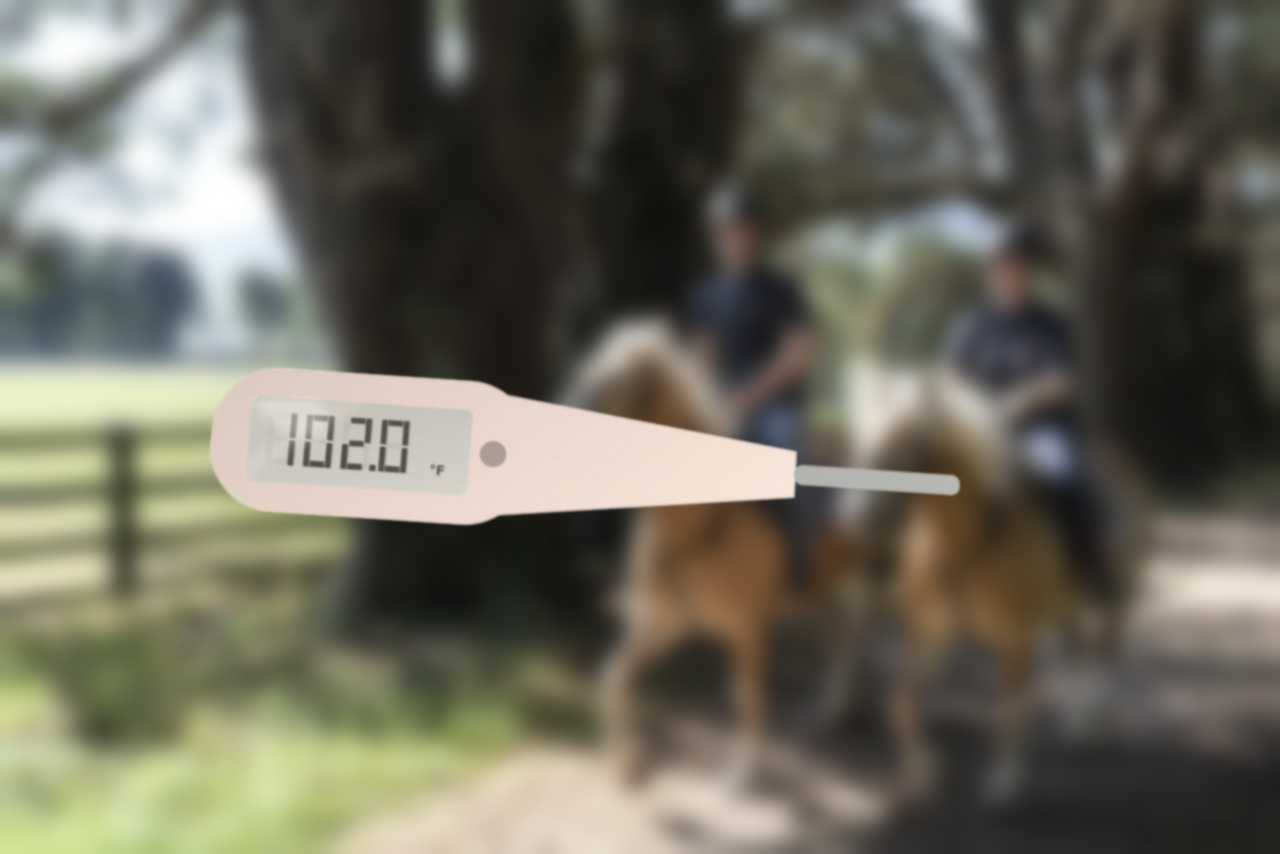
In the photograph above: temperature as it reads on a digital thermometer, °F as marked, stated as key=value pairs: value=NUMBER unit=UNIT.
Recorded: value=102.0 unit=°F
